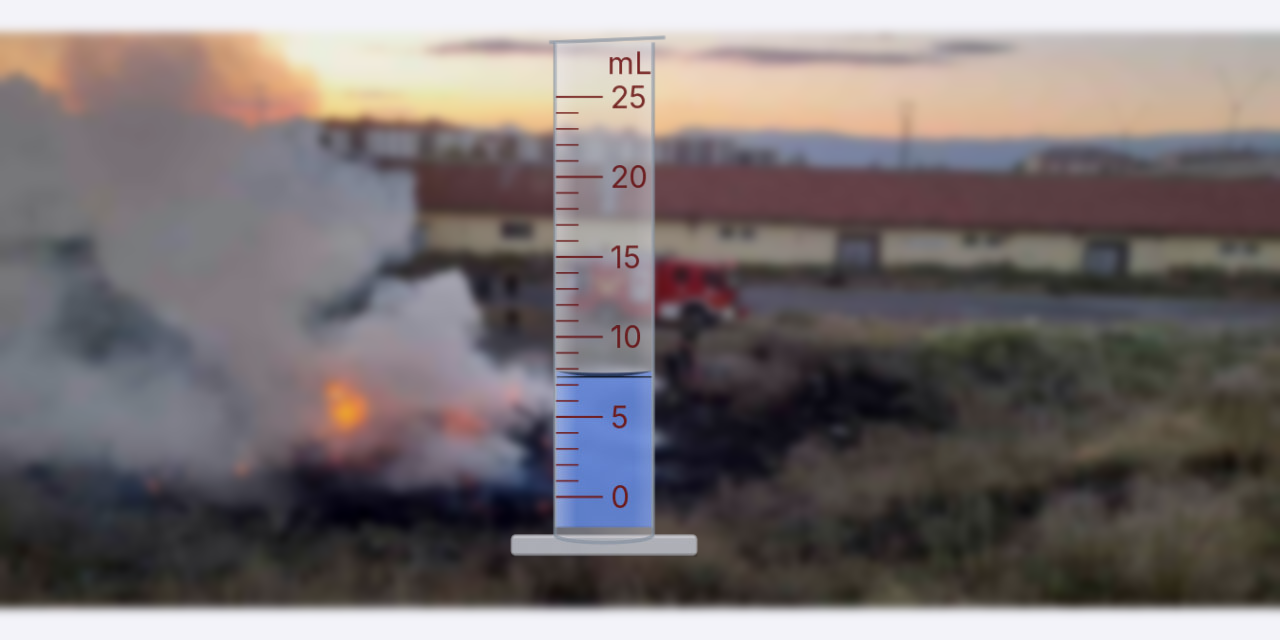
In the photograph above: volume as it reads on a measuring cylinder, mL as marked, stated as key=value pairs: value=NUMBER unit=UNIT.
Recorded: value=7.5 unit=mL
